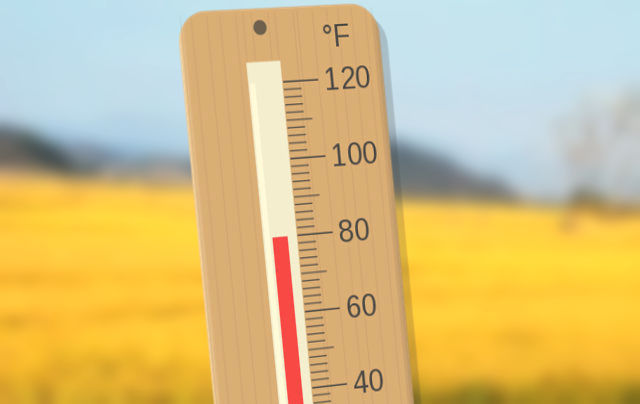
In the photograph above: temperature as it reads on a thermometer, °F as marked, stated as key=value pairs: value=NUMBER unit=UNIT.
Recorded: value=80 unit=°F
